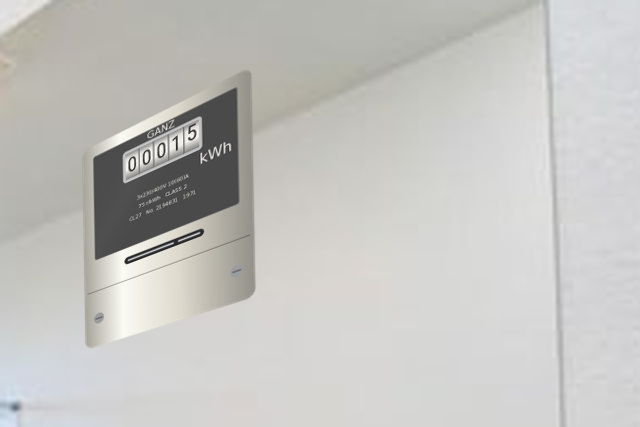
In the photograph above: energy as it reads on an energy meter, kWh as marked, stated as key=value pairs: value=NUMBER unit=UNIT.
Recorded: value=15 unit=kWh
